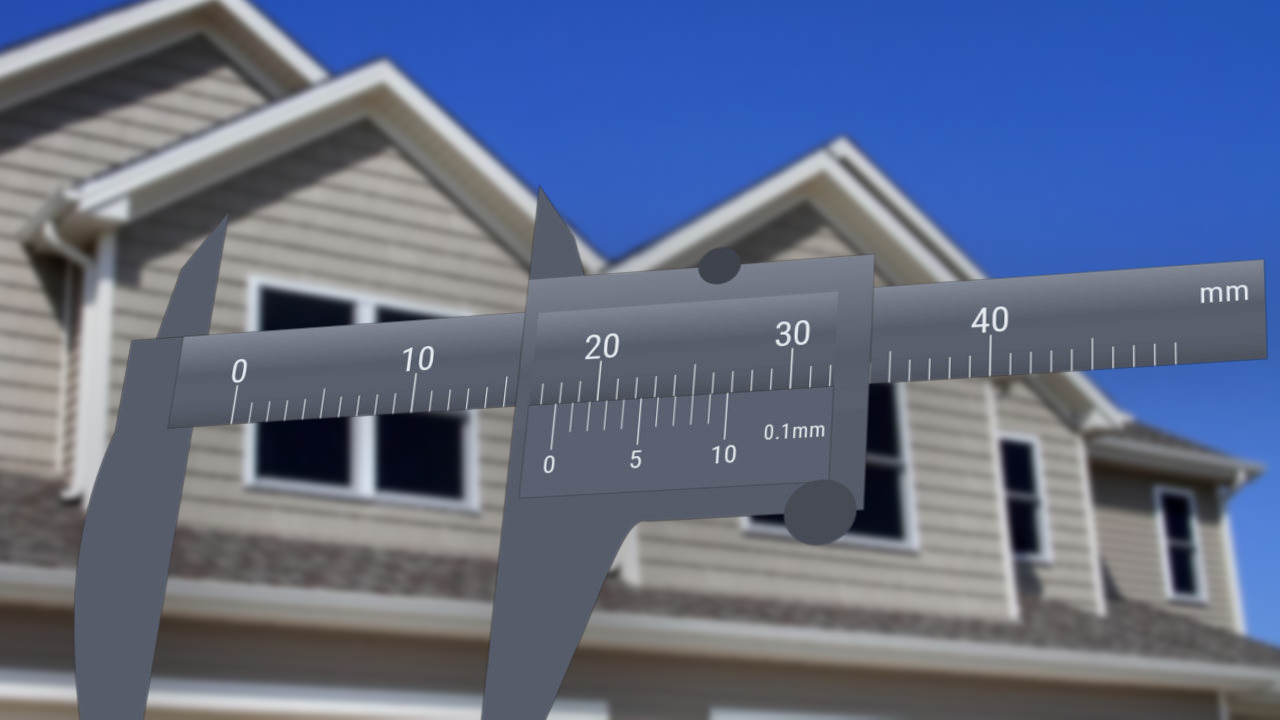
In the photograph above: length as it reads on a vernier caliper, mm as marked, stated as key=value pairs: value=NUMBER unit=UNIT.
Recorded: value=17.8 unit=mm
